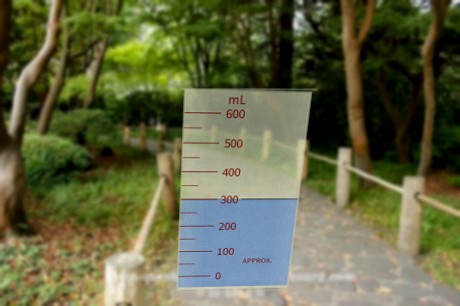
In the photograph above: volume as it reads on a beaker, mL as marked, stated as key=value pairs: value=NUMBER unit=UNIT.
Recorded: value=300 unit=mL
